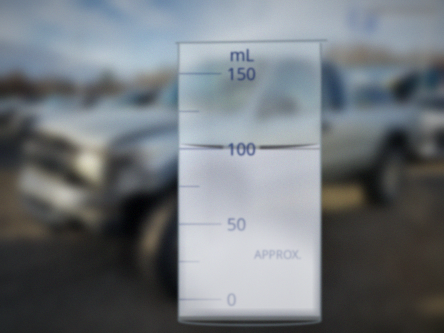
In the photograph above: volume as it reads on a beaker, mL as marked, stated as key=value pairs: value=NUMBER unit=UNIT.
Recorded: value=100 unit=mL
